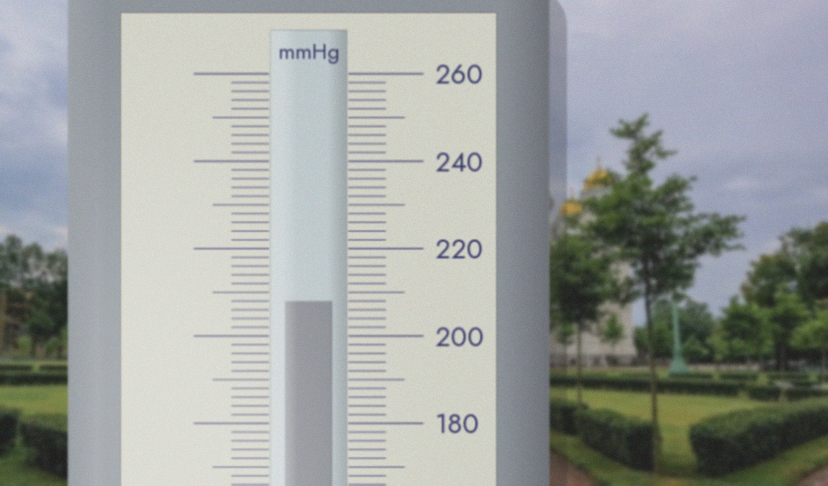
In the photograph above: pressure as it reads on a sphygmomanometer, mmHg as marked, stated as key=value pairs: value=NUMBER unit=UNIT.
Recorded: value=208 unit=mmHg
